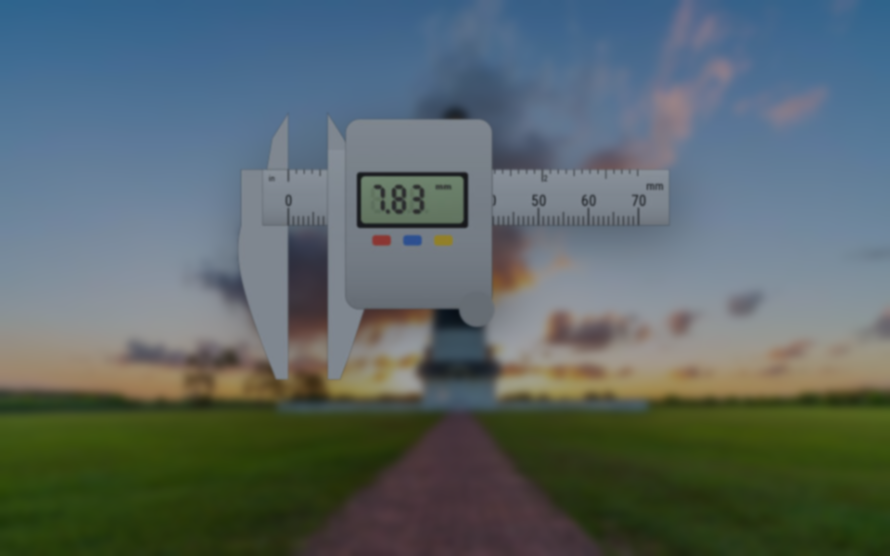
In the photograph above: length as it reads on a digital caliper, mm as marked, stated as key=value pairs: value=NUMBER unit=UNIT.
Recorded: value=7.83 unit=mm
